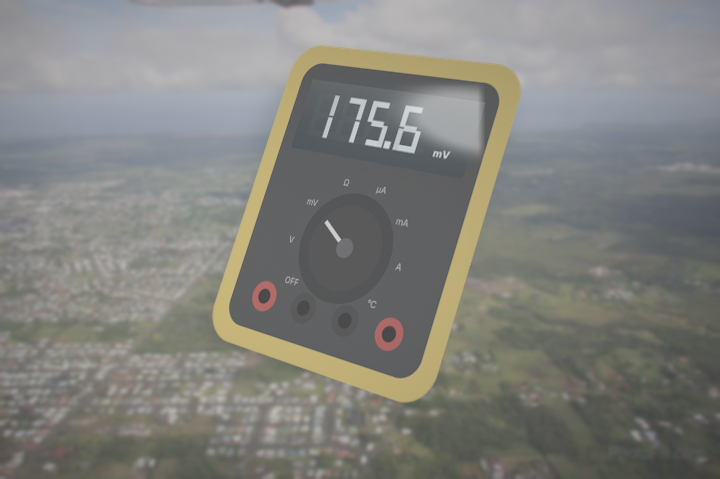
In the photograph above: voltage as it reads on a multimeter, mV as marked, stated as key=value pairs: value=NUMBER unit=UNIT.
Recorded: value=175.6 unit=mV
